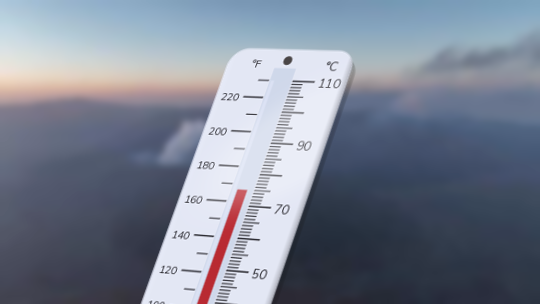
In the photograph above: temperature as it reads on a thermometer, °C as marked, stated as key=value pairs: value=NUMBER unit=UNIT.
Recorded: value=75 unit=°C
